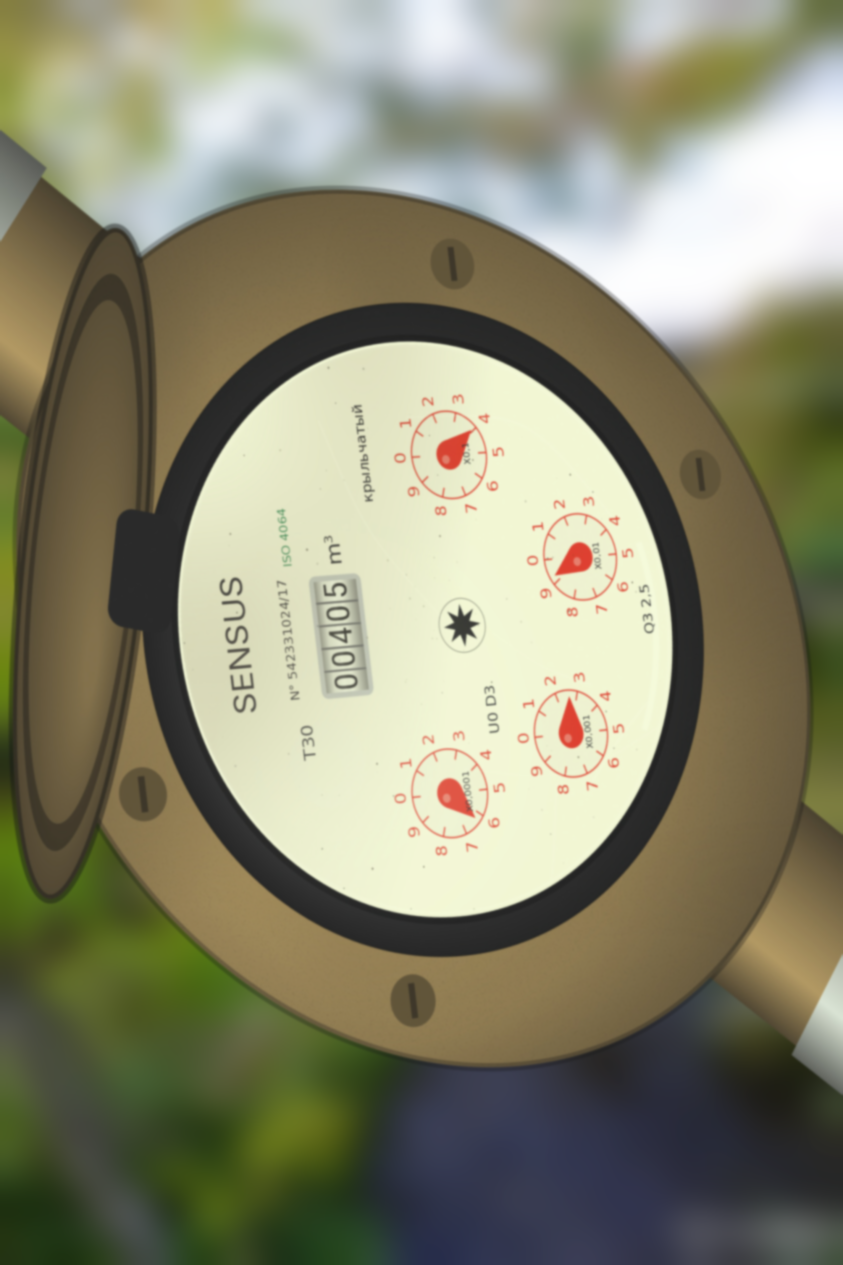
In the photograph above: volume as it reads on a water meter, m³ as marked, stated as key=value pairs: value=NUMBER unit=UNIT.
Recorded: value=405.3926 unit=m³
